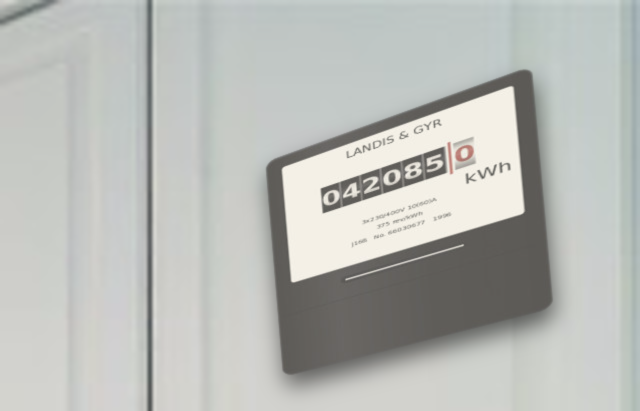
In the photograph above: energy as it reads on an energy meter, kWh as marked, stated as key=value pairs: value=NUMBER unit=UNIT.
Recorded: value=42085.0 unit=kWh
